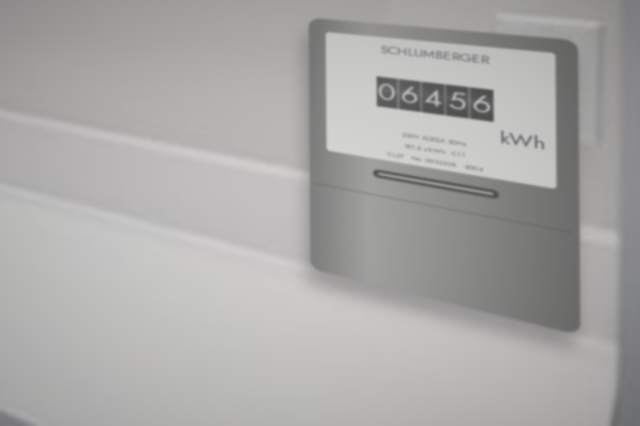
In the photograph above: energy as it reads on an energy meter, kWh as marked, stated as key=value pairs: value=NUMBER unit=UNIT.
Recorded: value=6456 unit=kWh
